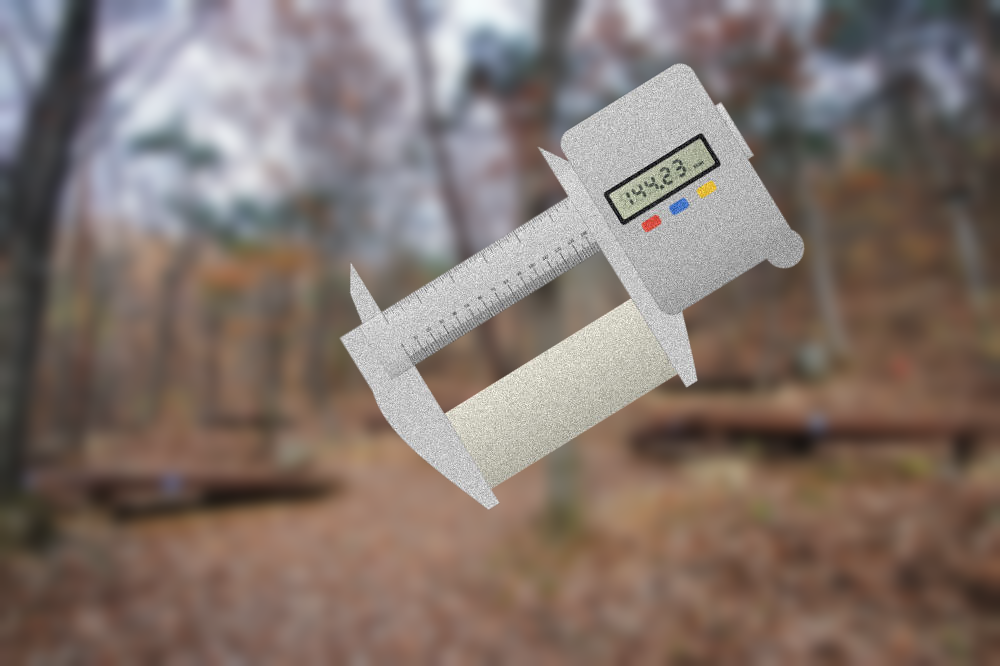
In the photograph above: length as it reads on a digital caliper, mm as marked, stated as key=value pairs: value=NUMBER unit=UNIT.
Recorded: value=144.23 unit=mm
